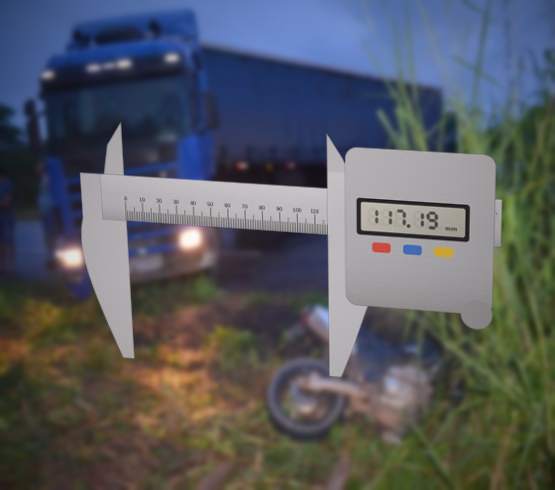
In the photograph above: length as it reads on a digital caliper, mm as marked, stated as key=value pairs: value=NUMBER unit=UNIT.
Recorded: value=117.19 unit=mm
